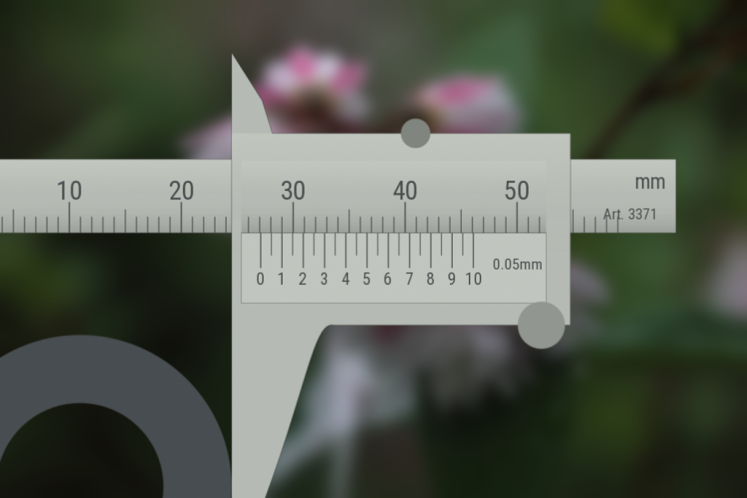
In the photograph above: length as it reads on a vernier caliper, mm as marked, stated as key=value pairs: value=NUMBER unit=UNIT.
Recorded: value=27.1 unit=mm
